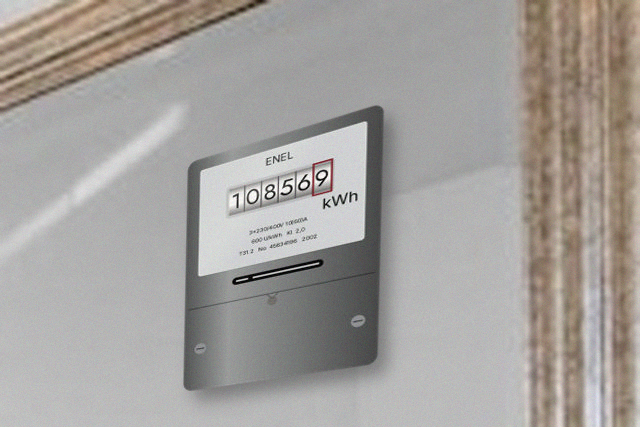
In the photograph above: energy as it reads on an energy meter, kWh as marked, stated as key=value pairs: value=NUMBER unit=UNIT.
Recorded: value=10856.9 unit=kWh
